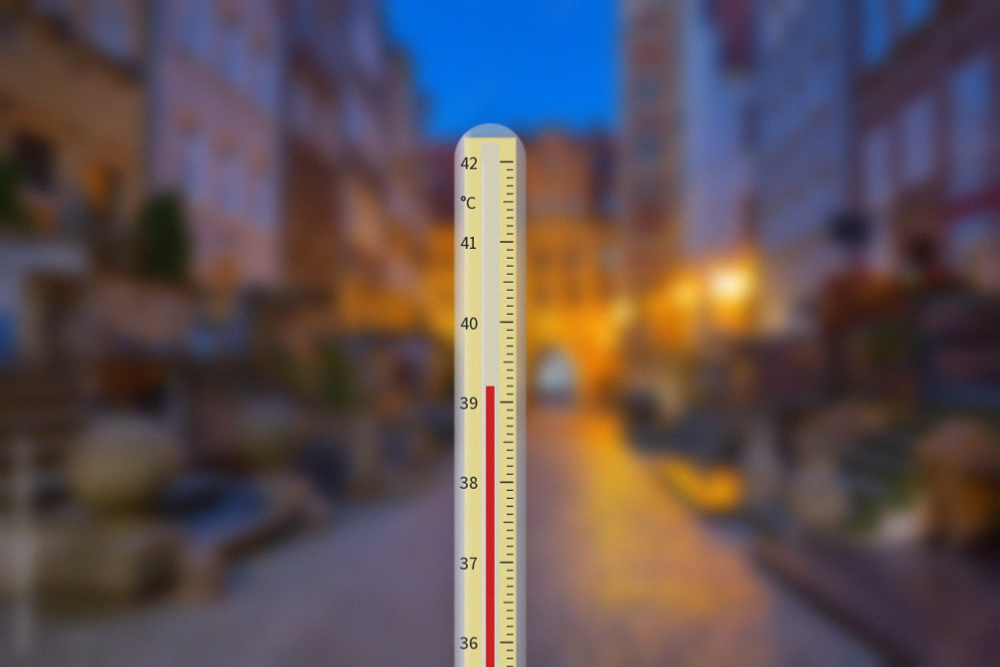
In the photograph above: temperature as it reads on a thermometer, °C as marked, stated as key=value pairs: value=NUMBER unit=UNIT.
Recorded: value=39.2 unit=°C
